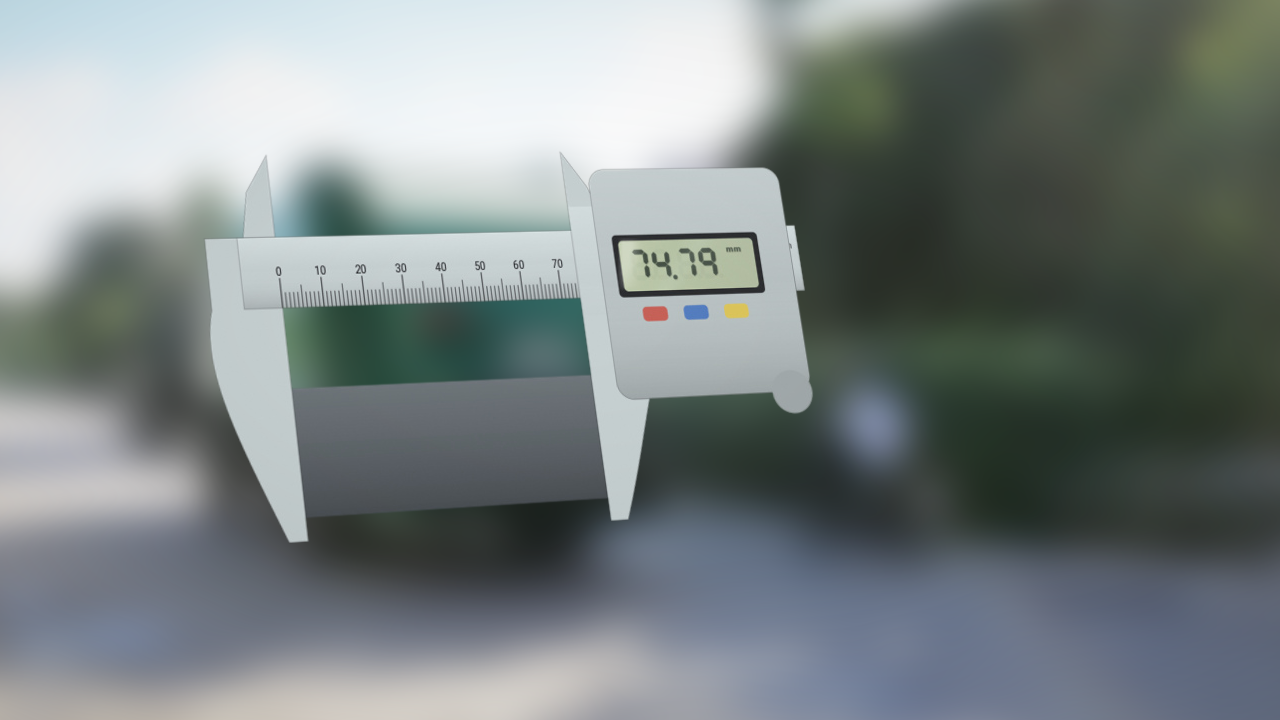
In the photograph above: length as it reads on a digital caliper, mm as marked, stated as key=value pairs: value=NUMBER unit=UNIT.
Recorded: value=74.79 unit=mm
